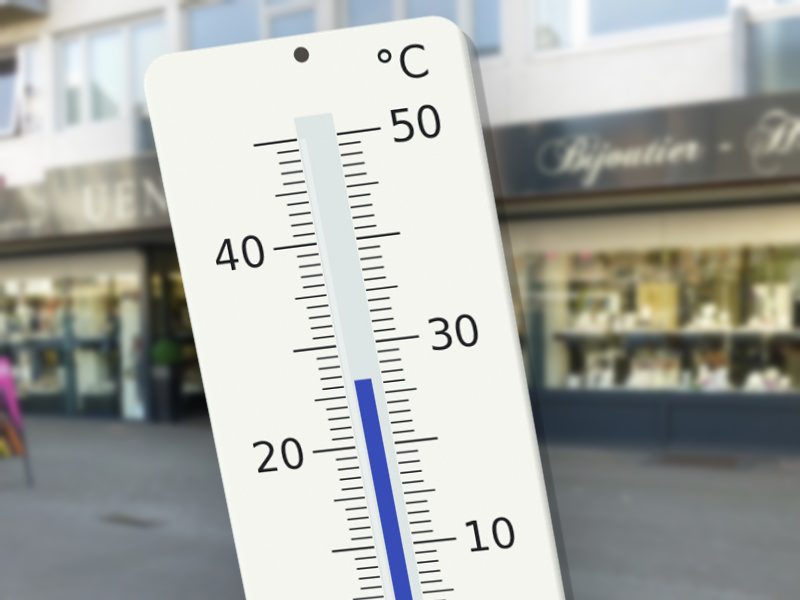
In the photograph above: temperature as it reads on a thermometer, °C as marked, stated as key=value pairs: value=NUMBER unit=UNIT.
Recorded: value=26.5 unit=°C
